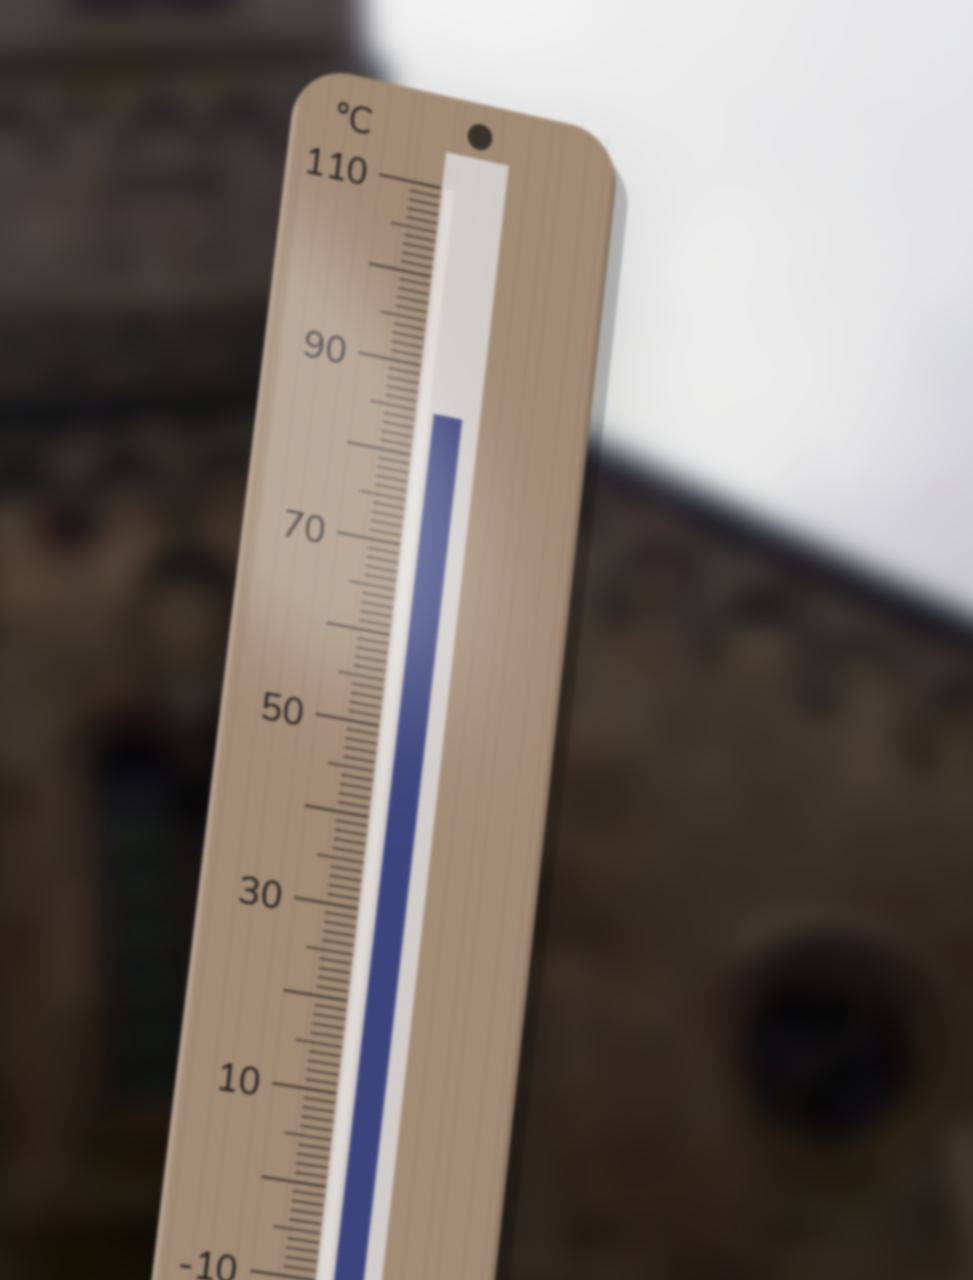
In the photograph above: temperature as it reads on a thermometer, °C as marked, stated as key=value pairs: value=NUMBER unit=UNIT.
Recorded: value=85 unit=°C
